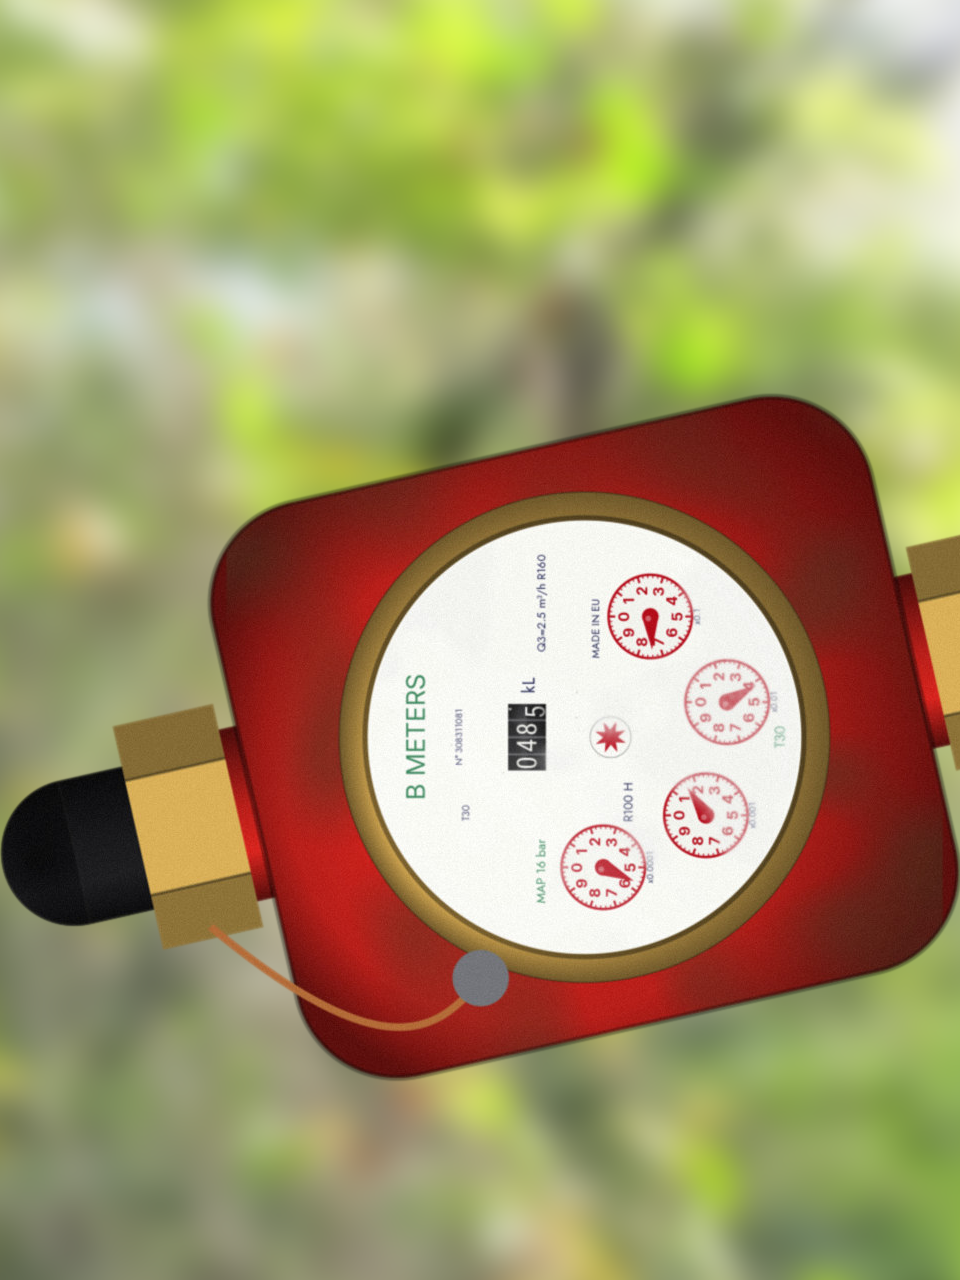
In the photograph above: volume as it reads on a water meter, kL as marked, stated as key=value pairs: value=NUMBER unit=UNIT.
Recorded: value=484.7415 unit=kL
